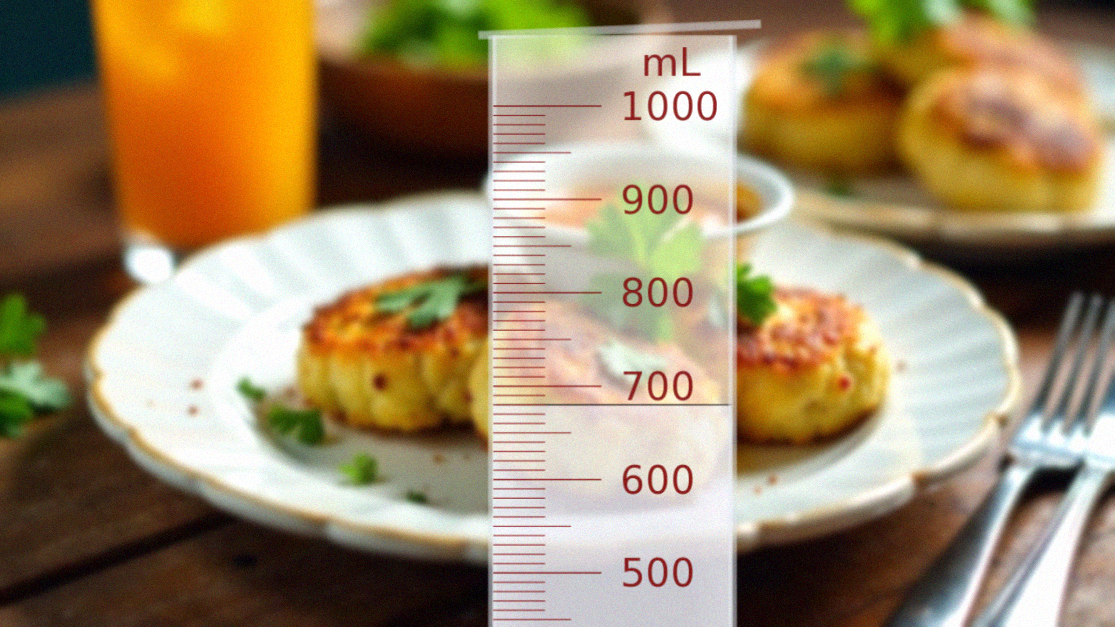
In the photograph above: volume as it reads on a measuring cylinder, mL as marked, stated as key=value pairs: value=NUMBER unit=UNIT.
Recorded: value=680 unit=mL
